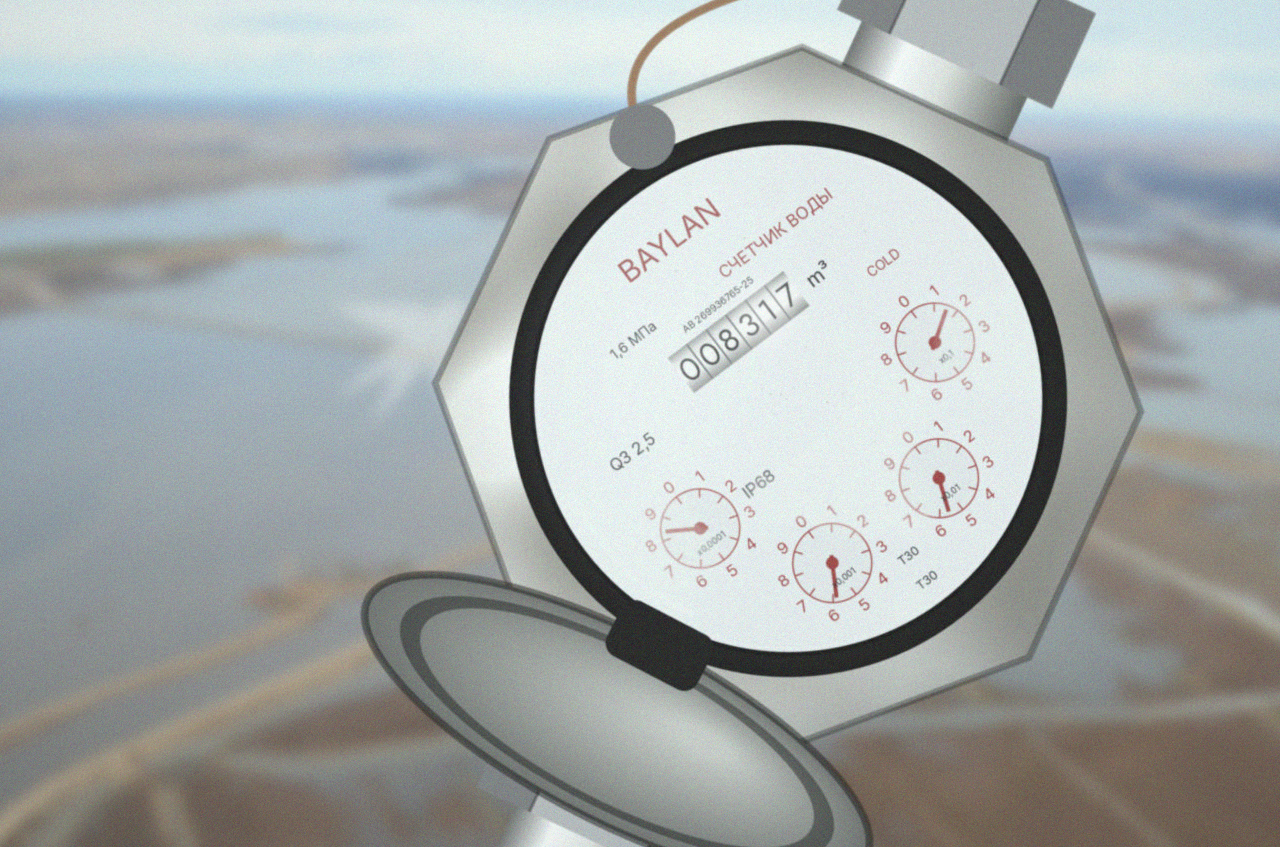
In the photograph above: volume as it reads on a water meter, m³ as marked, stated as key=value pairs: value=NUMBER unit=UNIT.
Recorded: value=8317.1558 unit=m³
